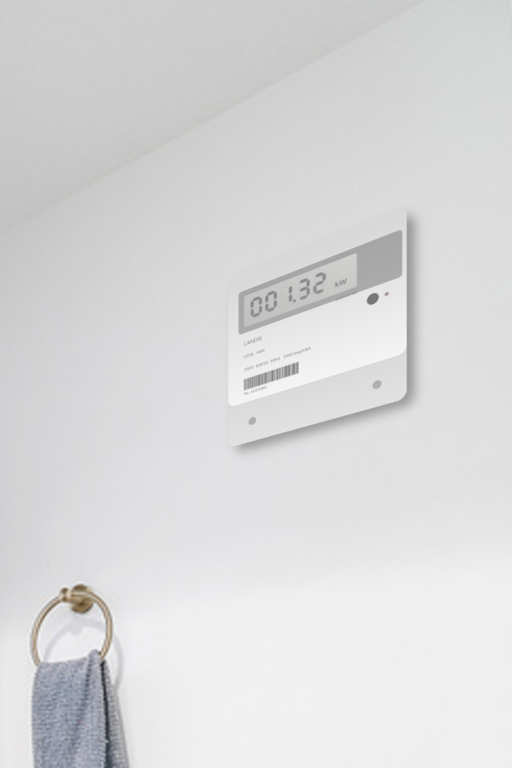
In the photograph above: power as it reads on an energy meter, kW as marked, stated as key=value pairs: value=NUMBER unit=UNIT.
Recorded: value=1.32 unit=kW
